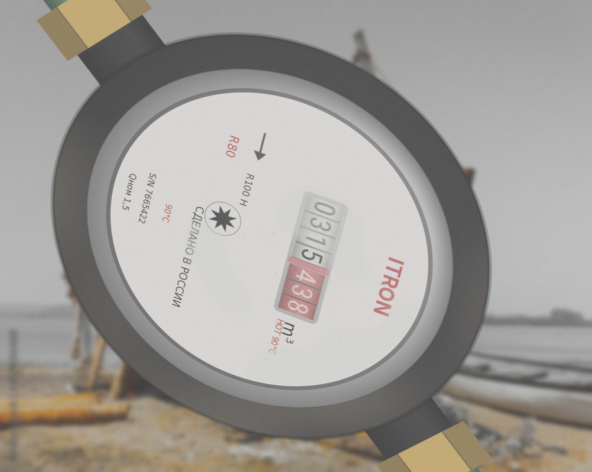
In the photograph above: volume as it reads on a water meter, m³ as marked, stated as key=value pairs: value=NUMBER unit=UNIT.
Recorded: value=315.438 unit=m³
